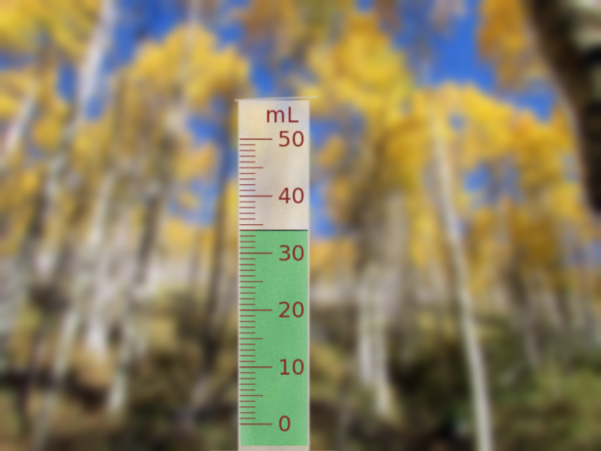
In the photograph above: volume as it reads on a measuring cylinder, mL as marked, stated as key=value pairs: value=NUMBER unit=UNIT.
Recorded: value=34 unit=mL
